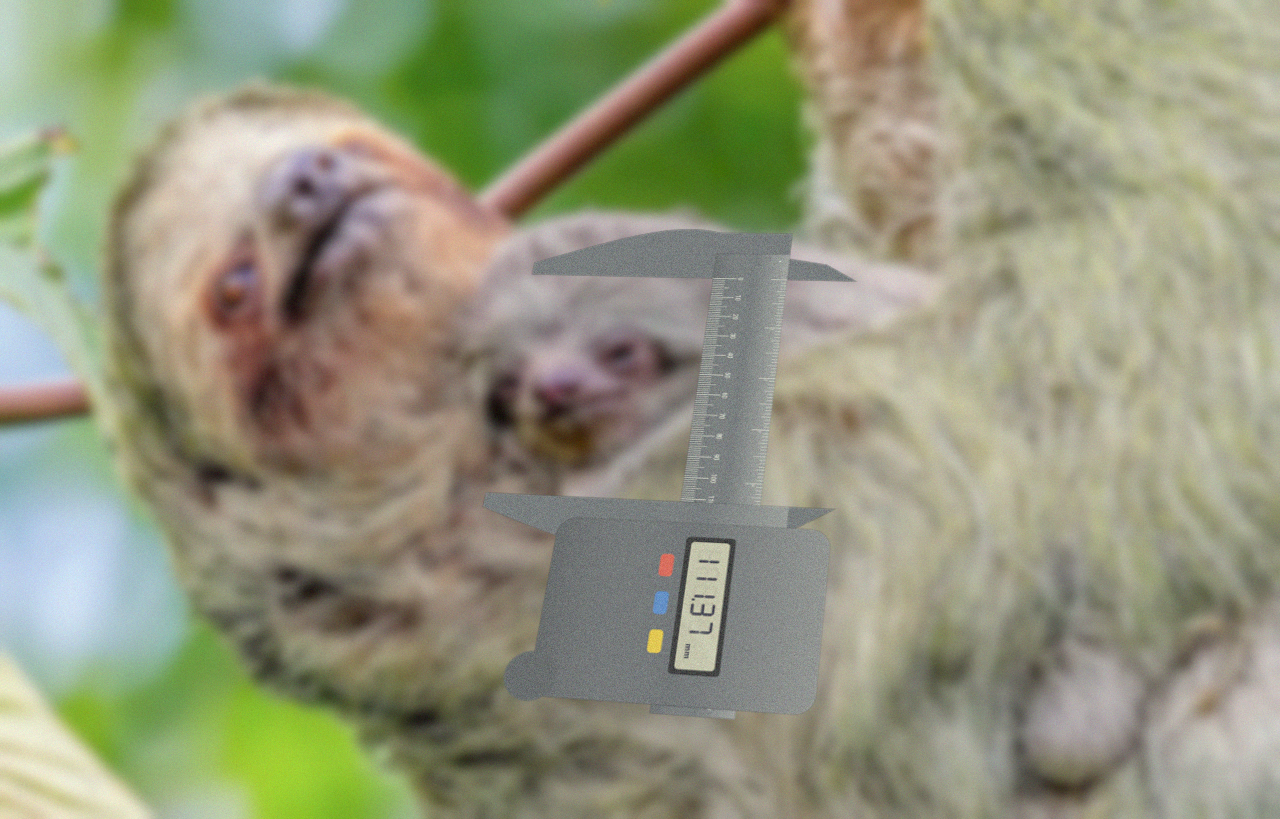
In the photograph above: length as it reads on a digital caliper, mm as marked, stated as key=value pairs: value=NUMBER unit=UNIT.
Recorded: value=111.37 unit=mm
